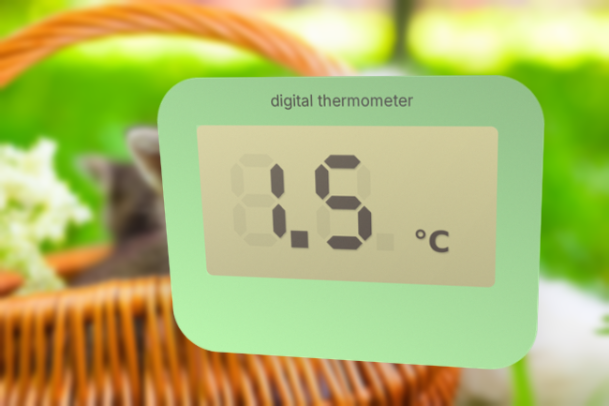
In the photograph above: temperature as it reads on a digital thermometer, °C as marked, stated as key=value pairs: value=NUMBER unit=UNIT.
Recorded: value=1.5 unit=°C
